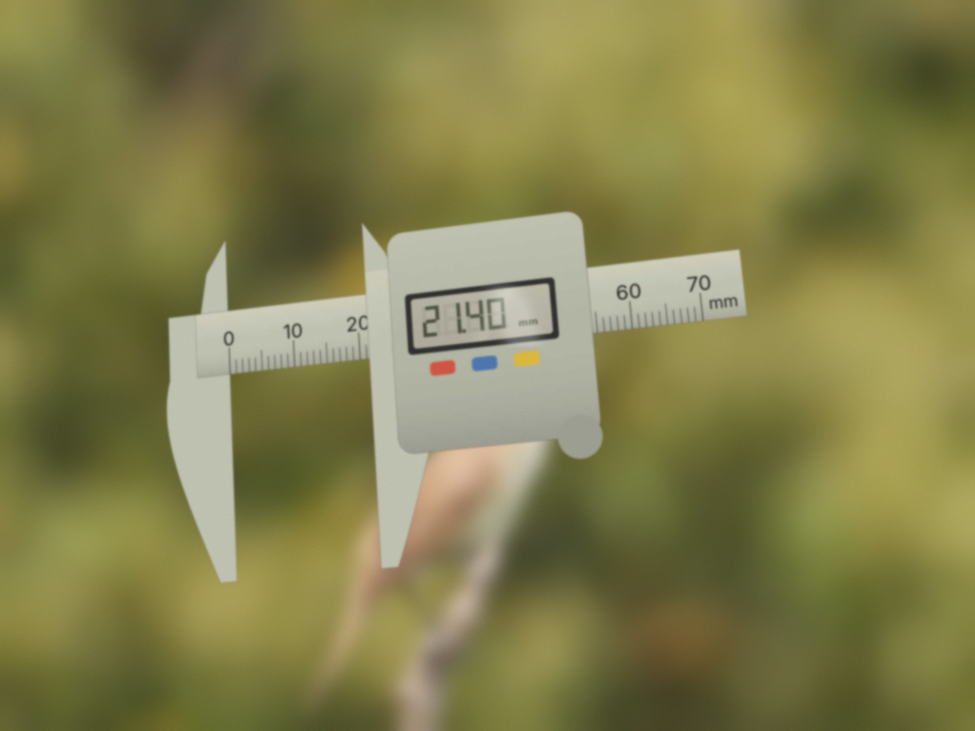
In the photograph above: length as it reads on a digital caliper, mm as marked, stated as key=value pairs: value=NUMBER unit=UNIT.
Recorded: value=21.40 unit=mm
